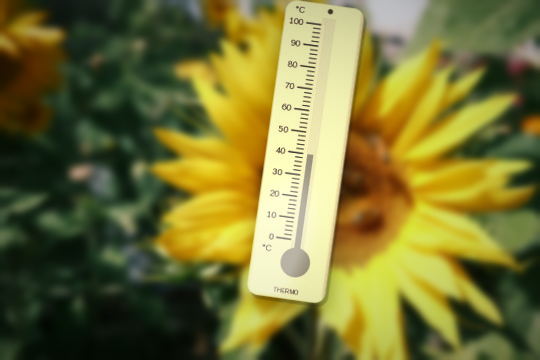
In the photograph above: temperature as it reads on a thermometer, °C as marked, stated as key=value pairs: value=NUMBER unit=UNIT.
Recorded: value=40 unit=°C
